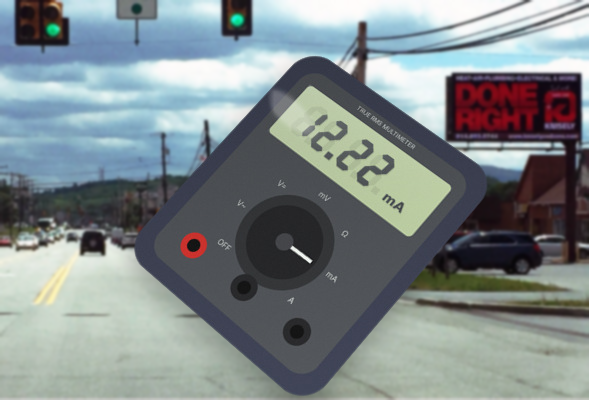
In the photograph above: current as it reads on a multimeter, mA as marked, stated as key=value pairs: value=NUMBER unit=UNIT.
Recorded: value=12.22 unit=mA
